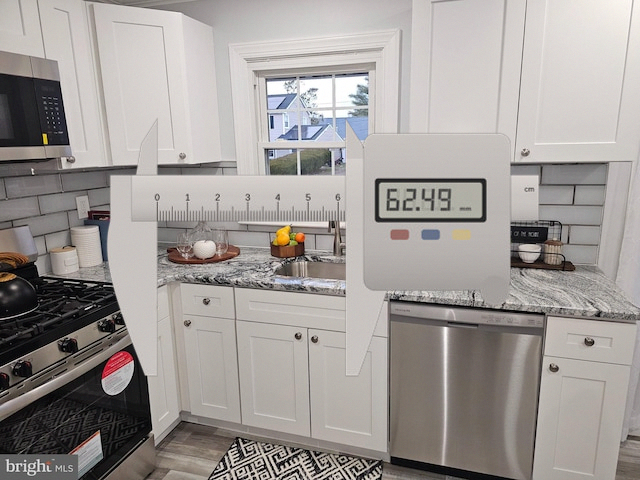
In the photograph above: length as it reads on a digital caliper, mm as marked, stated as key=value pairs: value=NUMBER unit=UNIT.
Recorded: value=62.49 unit=mm
